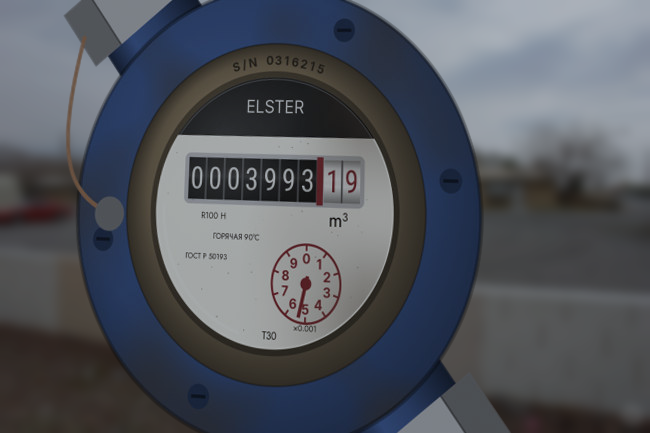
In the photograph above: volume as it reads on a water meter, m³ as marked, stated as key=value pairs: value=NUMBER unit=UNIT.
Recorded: value=3993.195 unit=m³
